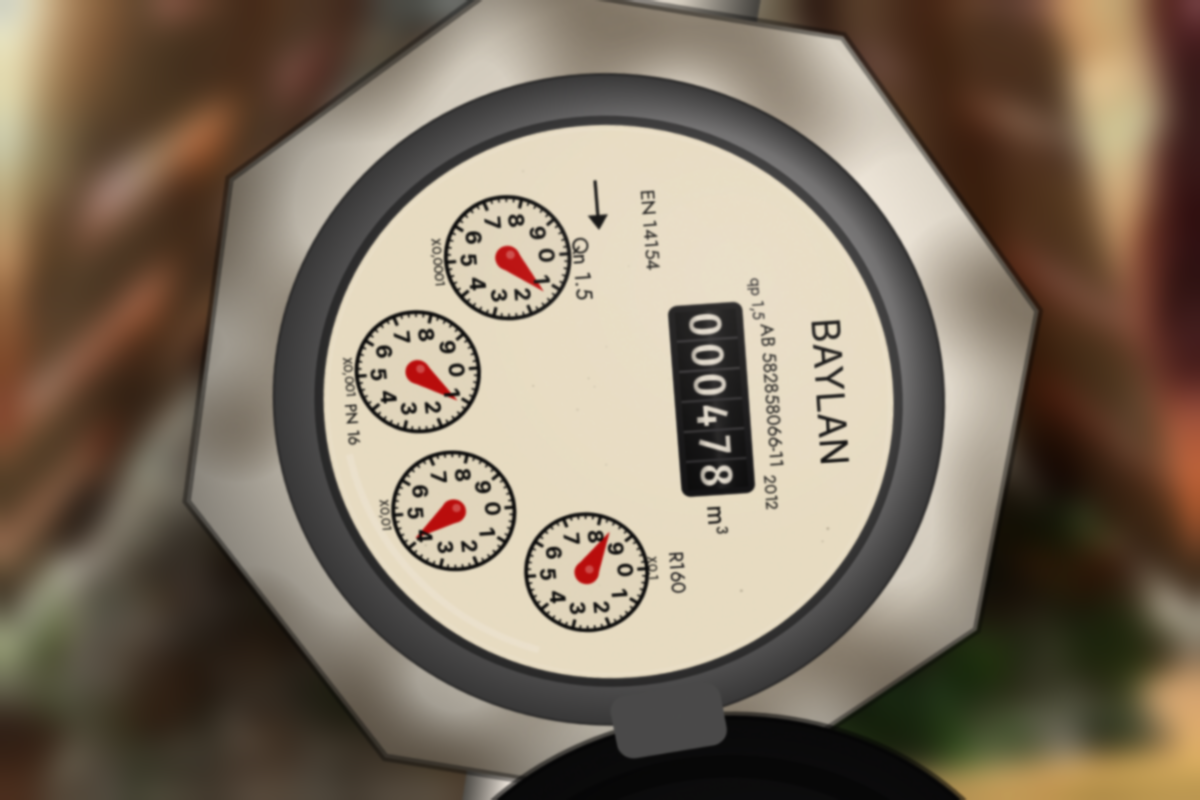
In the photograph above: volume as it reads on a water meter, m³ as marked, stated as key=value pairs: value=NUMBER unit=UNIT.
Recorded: value=478.8411 unit=m³
